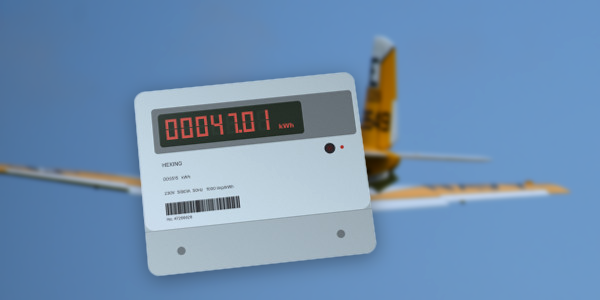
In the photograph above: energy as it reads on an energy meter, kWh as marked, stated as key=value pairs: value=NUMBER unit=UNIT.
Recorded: value=47.01 unit=kWh
